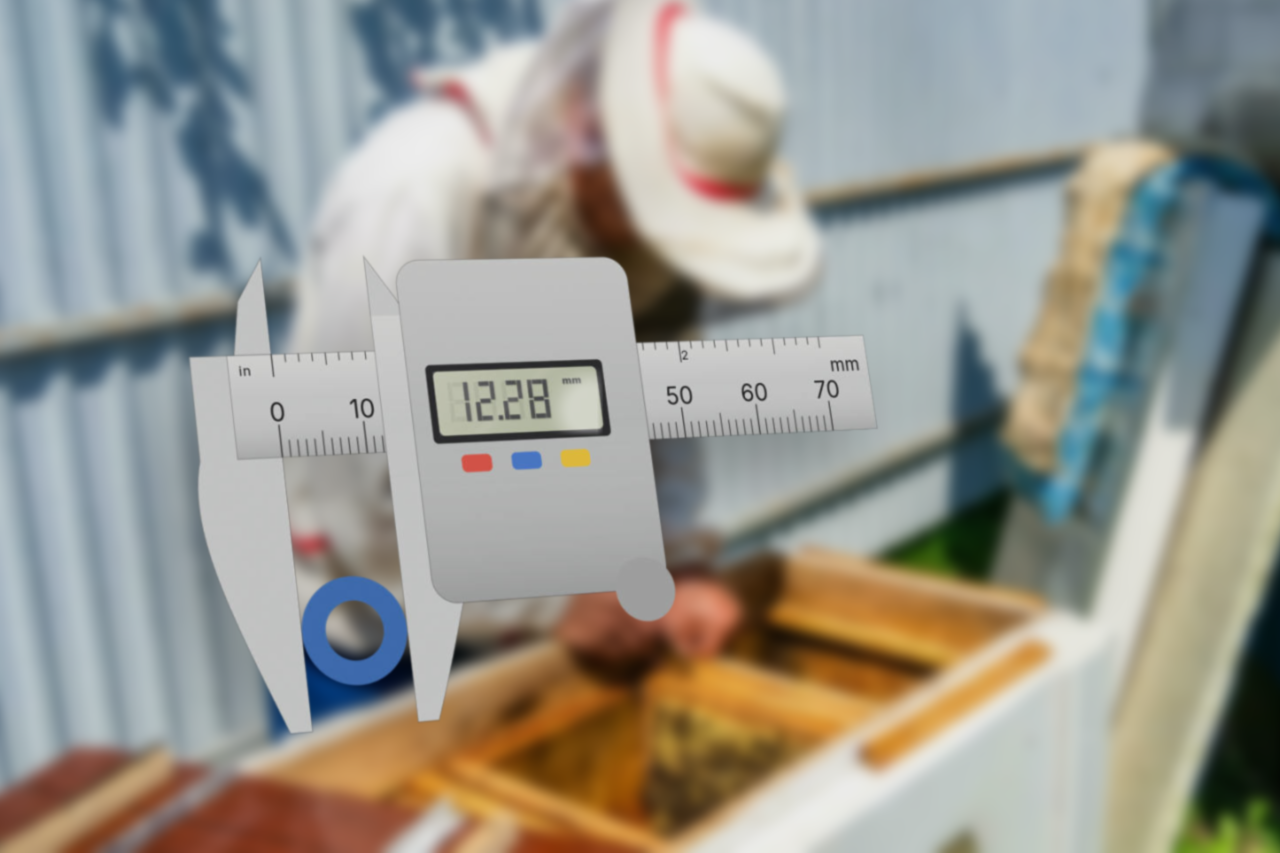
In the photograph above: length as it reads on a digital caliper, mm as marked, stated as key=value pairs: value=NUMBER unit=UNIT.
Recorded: value=12.28 unit=mm
